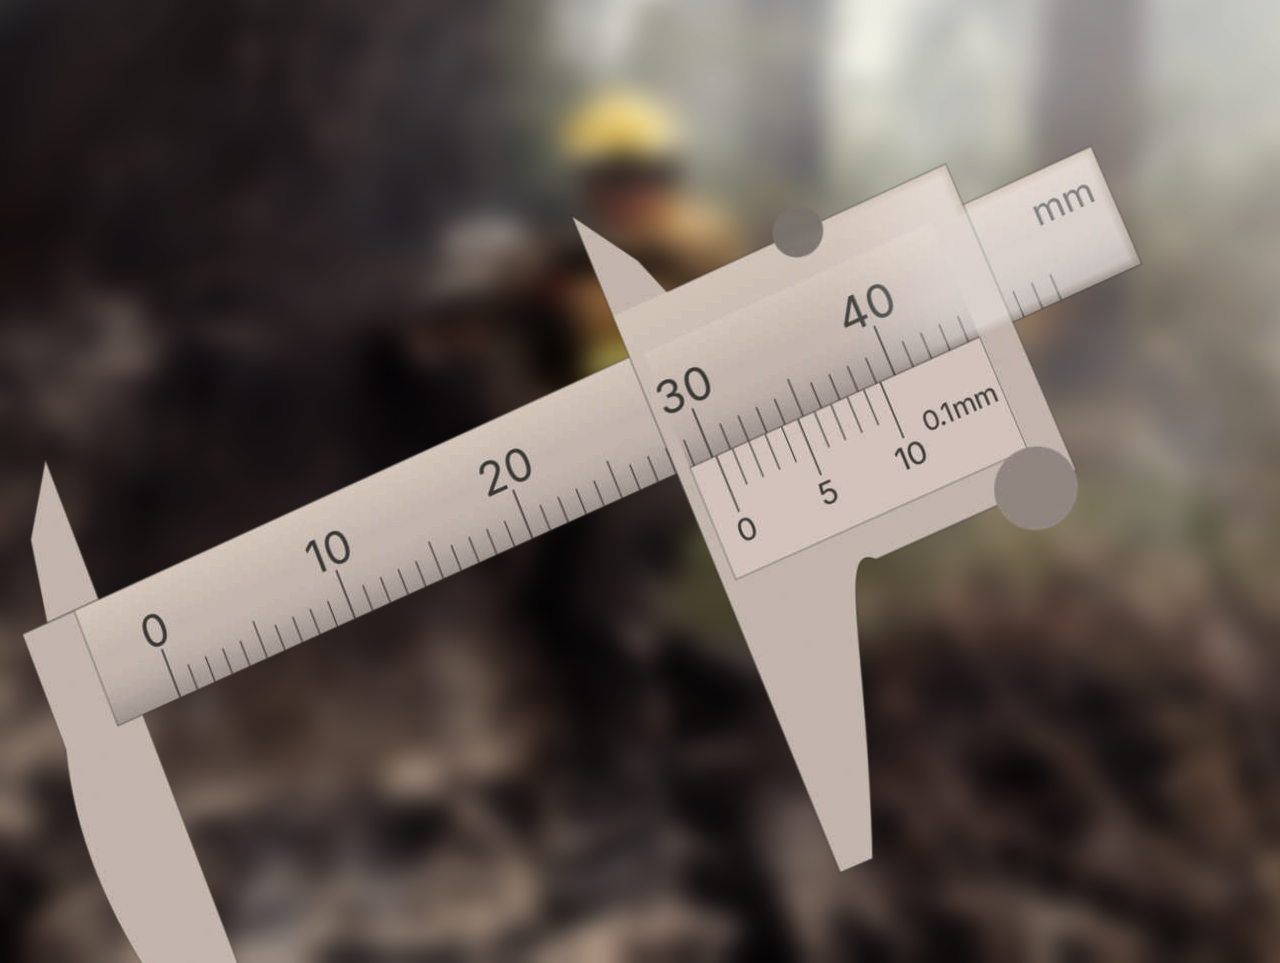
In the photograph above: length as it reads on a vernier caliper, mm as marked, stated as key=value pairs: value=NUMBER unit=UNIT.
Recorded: value=30.2 unit=mm
